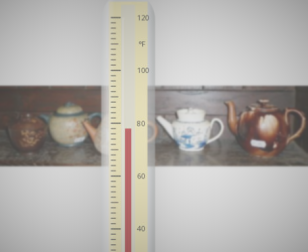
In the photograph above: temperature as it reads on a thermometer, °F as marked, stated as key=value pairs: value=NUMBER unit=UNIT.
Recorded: value=78 unit=°F
